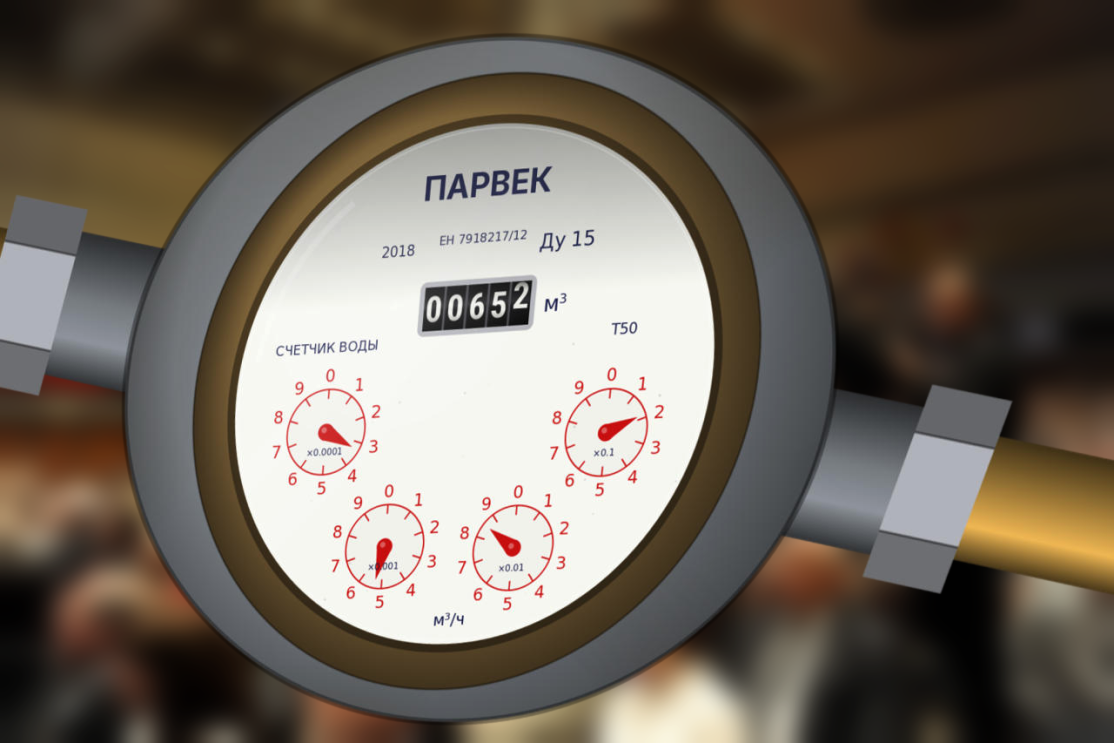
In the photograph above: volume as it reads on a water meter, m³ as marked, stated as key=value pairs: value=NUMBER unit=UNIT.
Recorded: value=652.1853 unit=m³
